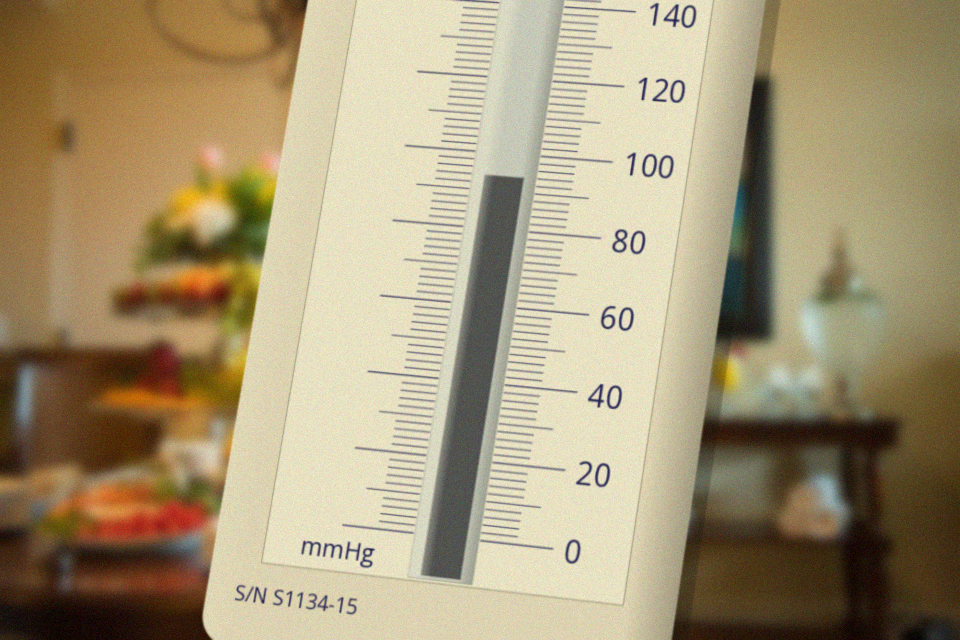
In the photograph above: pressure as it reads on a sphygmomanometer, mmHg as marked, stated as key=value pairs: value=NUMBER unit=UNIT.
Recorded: value=94 unit=mmHg
